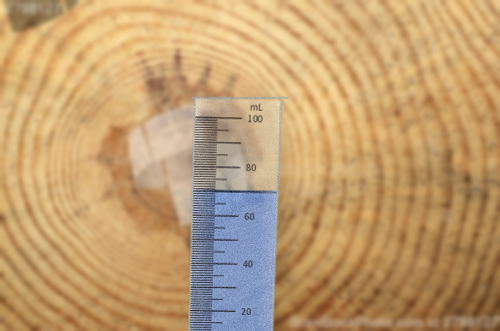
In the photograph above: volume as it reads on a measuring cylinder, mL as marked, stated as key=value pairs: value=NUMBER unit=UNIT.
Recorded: value=70 unit=mL
